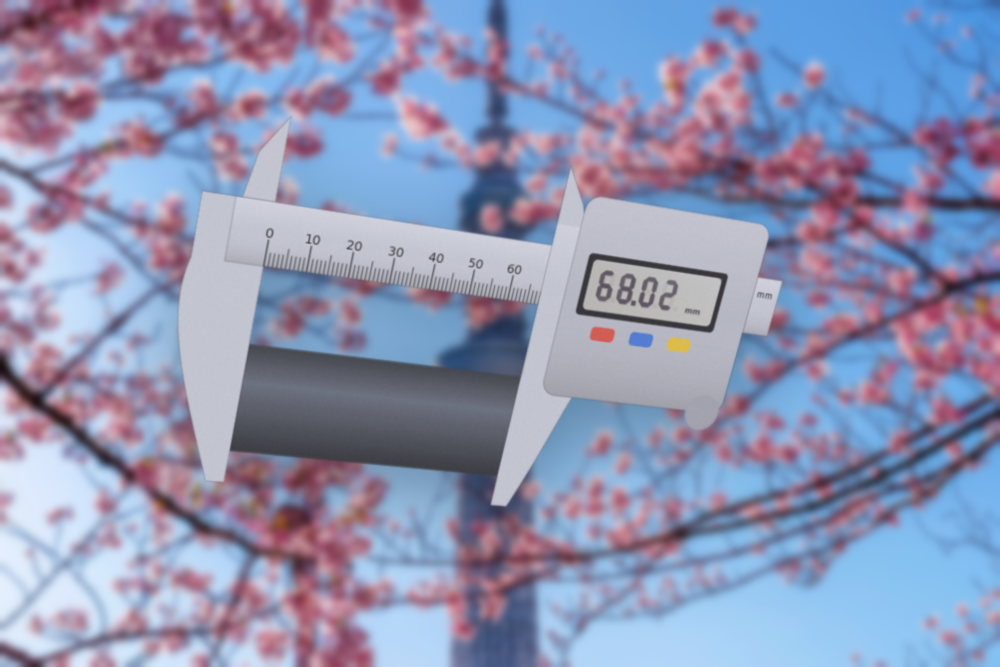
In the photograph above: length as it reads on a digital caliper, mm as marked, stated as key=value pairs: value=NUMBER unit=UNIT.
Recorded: value=68.02 unit=mm
